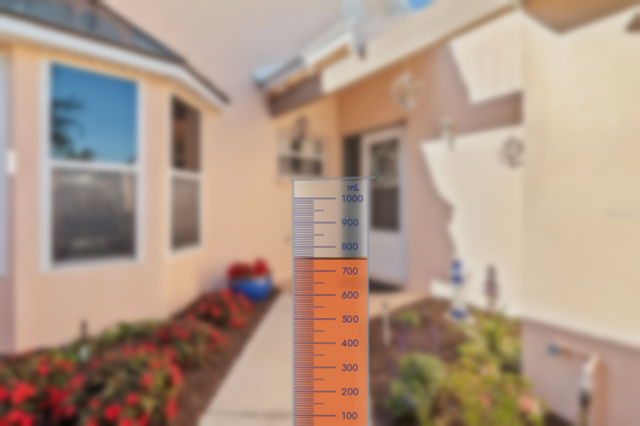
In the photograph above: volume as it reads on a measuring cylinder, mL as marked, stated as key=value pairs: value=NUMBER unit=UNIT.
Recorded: value=750 unit=mL
